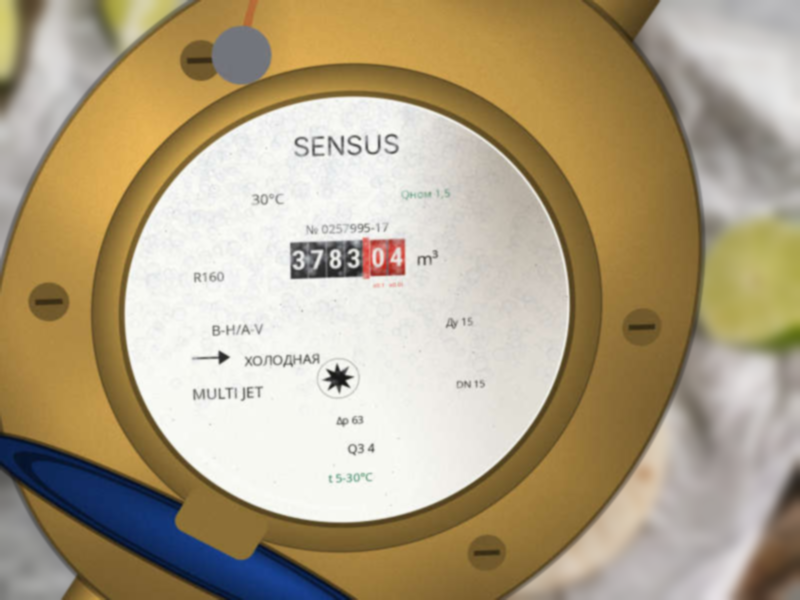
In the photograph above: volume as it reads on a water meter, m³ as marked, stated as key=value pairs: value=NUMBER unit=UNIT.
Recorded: value=3783.04 unit=m³
